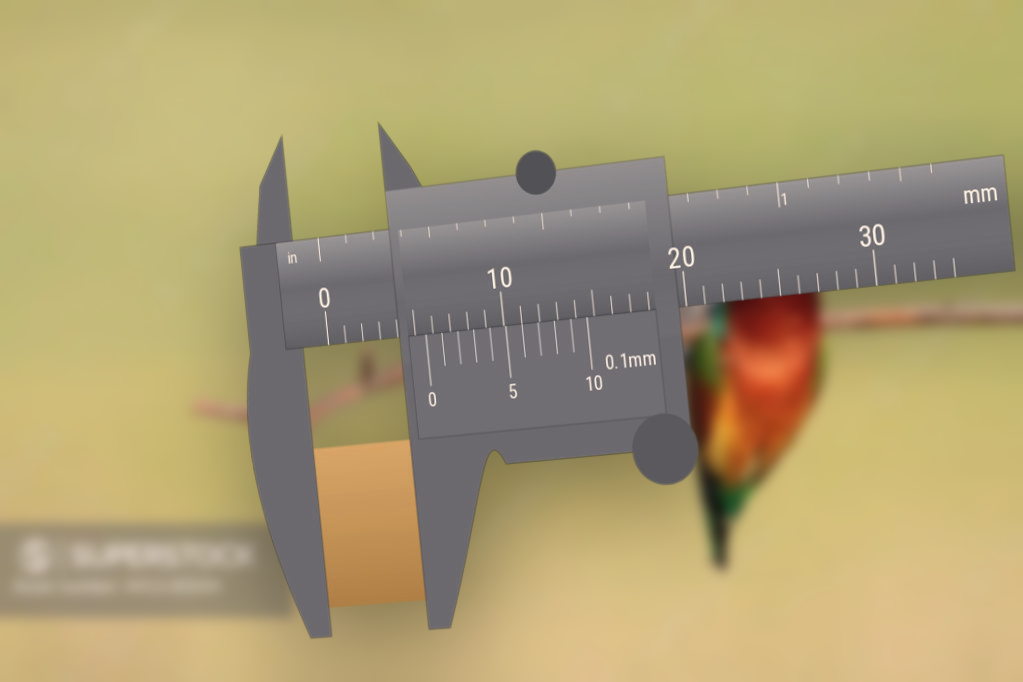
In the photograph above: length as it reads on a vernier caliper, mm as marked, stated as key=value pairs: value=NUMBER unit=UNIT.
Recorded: value=5.6 unit=mm
